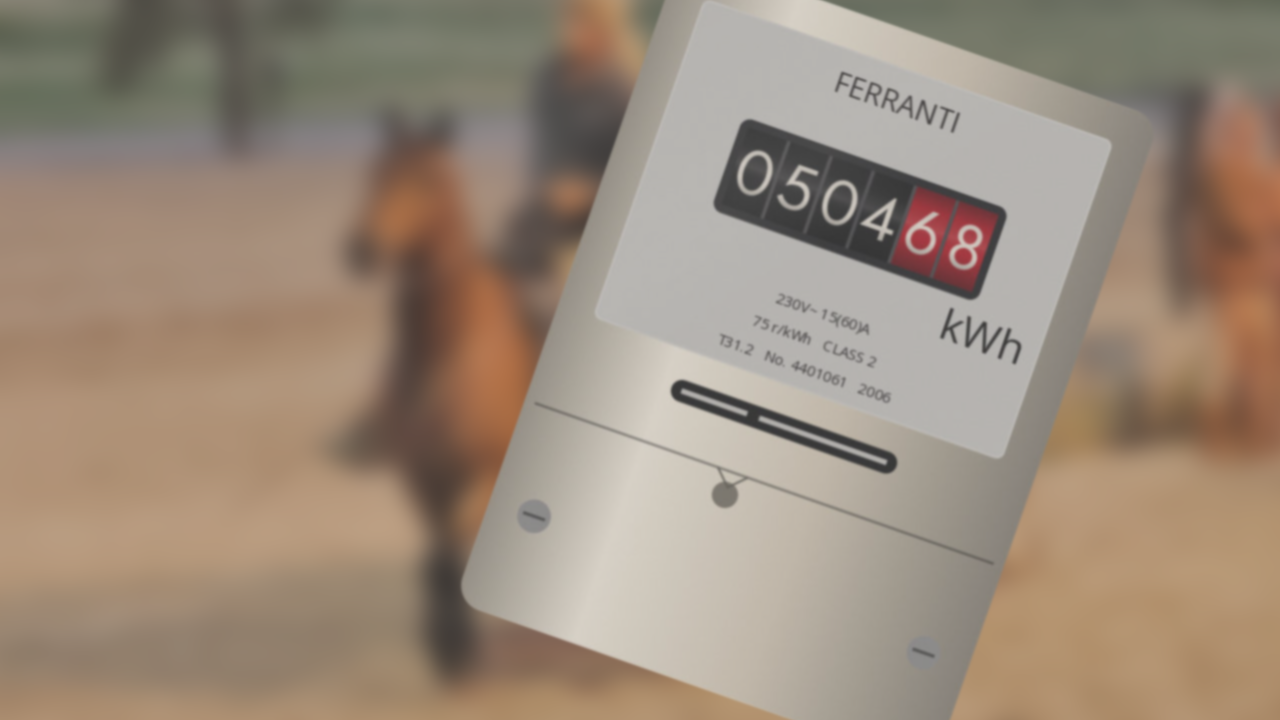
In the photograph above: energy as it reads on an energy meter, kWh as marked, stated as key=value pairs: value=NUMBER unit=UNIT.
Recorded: value=504.68 unit=kWh
